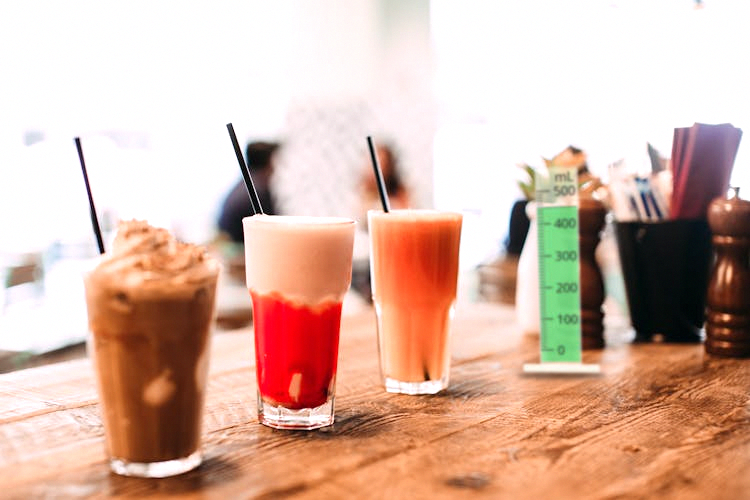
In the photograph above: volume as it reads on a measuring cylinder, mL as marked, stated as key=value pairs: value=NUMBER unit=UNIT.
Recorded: value=450 unit=mL
